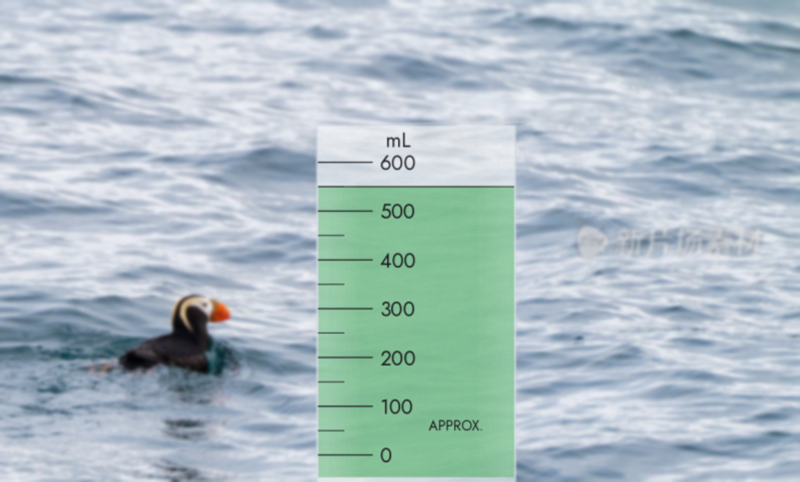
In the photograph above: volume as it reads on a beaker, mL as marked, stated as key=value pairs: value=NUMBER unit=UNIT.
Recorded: value=550 unit=mL
